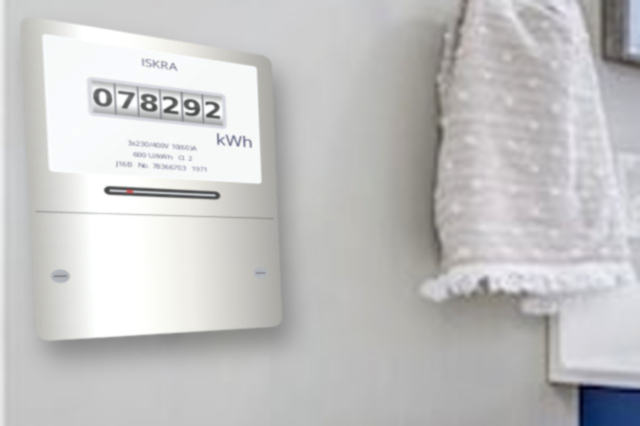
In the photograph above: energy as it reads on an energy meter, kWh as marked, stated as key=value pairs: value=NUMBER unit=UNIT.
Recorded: value=78292 unit=kWh
